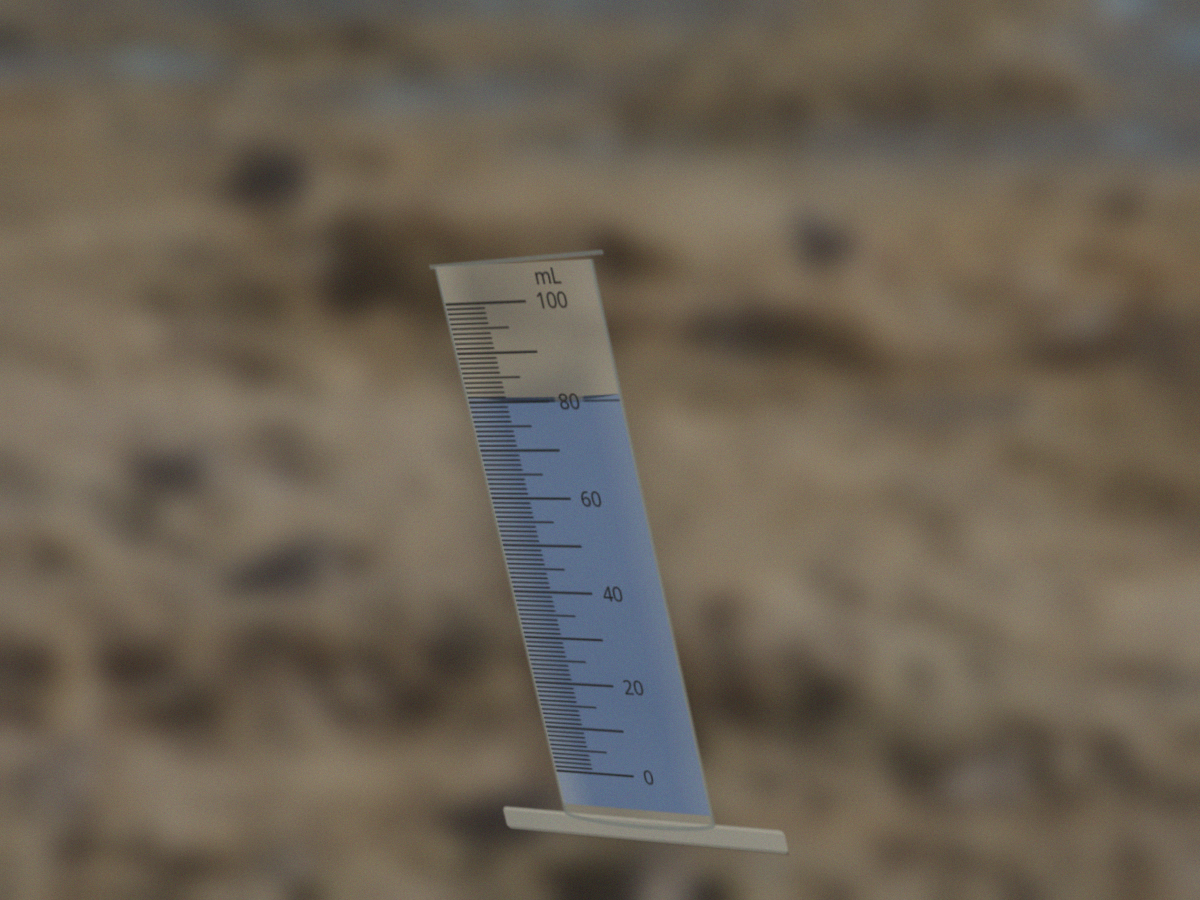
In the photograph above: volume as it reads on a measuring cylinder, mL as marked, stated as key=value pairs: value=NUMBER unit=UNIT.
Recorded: value=80 unit=mL
